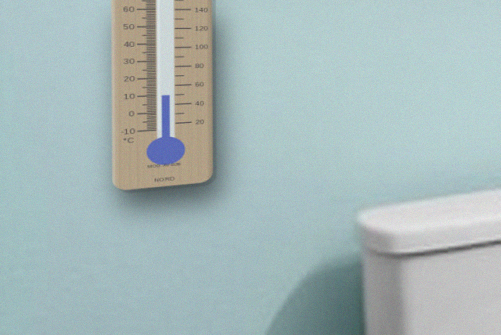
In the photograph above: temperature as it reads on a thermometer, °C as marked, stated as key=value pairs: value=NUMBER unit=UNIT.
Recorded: value=10 unit=°C
